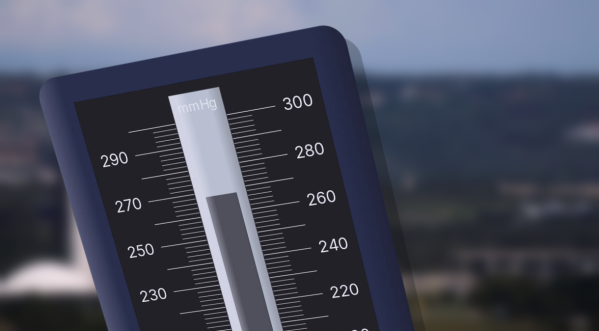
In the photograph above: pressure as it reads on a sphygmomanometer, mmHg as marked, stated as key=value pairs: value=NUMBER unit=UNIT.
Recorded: value=268 unit=mmHg
